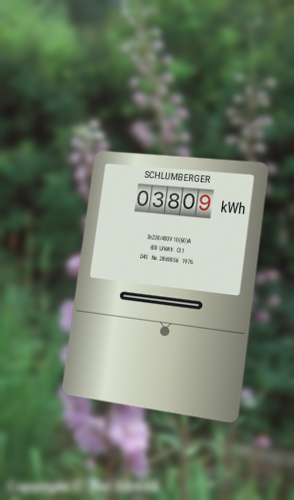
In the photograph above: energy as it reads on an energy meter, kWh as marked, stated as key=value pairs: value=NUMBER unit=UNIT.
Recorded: value=380.9 unit=kWh
